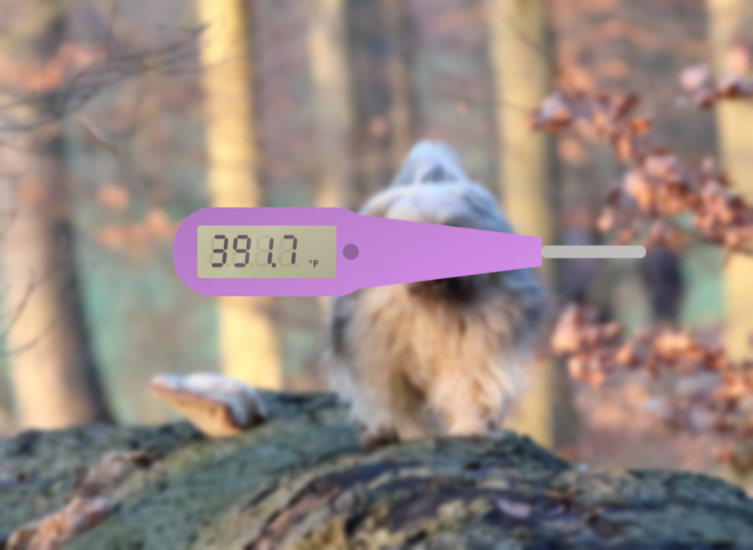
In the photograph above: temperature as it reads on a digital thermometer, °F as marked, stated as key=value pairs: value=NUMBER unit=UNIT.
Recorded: value=391.7 unit=°F
